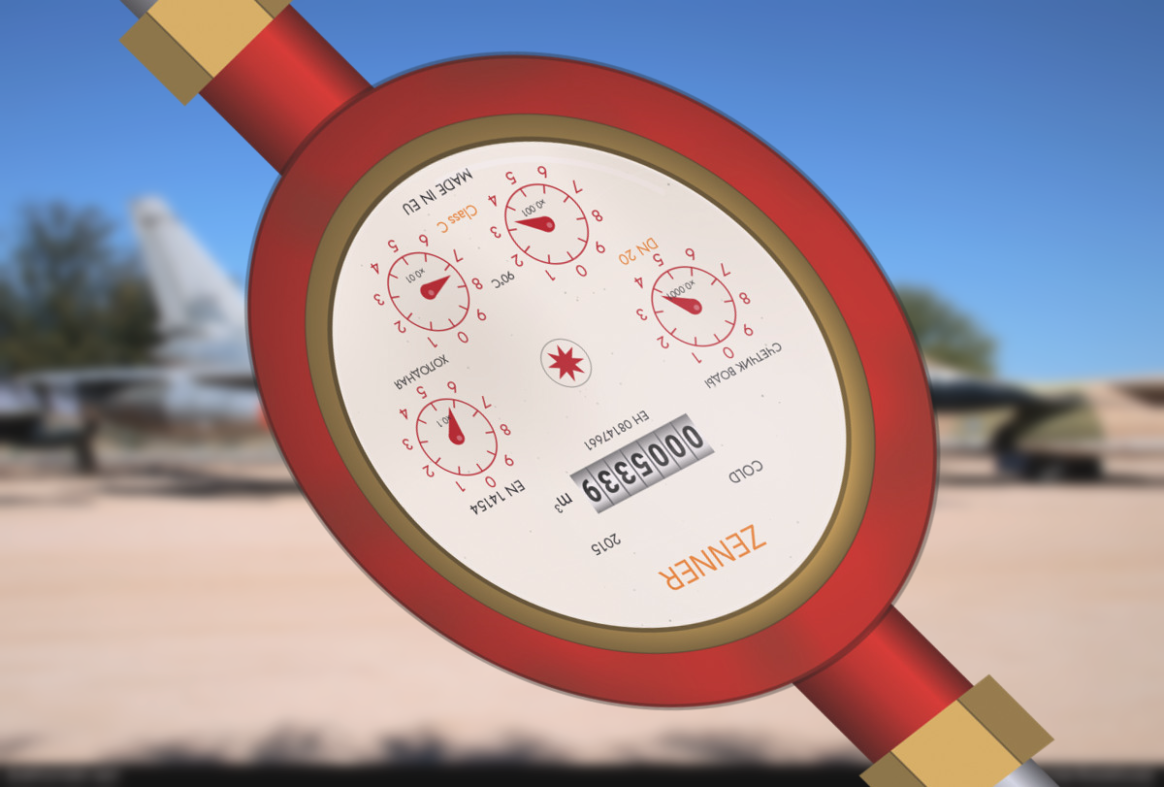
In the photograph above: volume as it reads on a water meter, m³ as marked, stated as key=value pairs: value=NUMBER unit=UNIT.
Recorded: value=5339.5733 unit=m³
